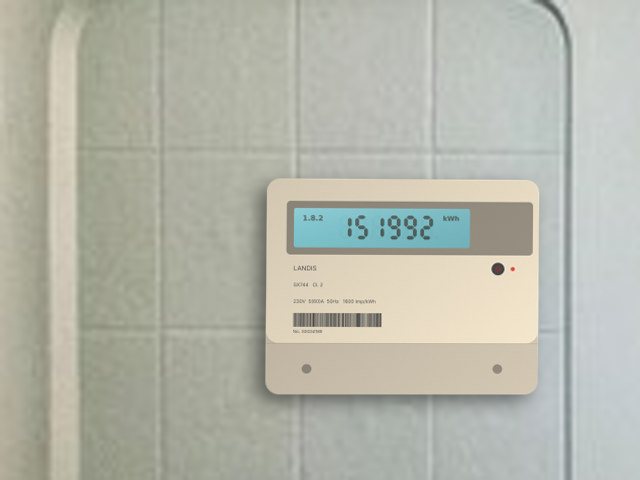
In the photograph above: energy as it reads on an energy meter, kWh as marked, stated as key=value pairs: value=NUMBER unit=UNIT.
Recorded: value=151992 unit=kWh
